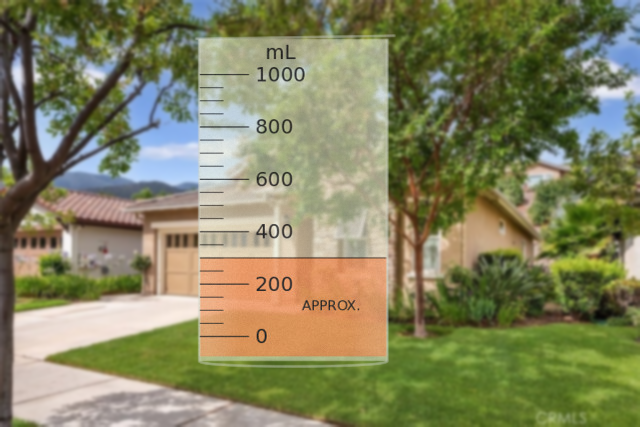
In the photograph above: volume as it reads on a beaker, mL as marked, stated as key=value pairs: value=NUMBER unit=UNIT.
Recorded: value=300 unit=mL
